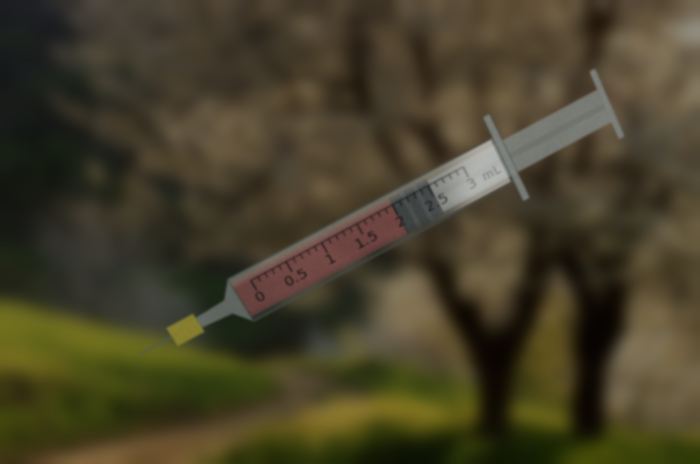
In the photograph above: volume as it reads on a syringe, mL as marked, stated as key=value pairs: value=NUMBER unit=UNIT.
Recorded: value=2 unit=mL
